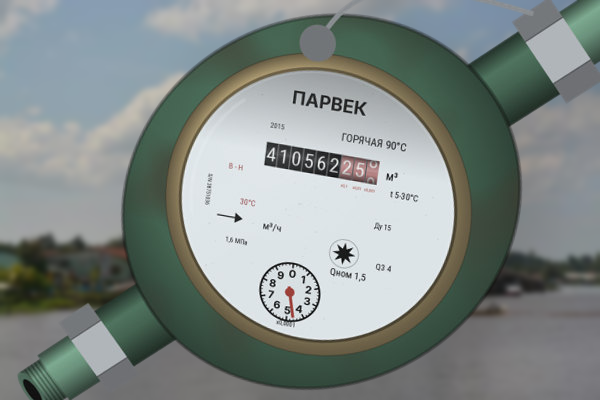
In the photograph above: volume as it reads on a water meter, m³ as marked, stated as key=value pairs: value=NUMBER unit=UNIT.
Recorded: value=410562.2584 unit=m³
